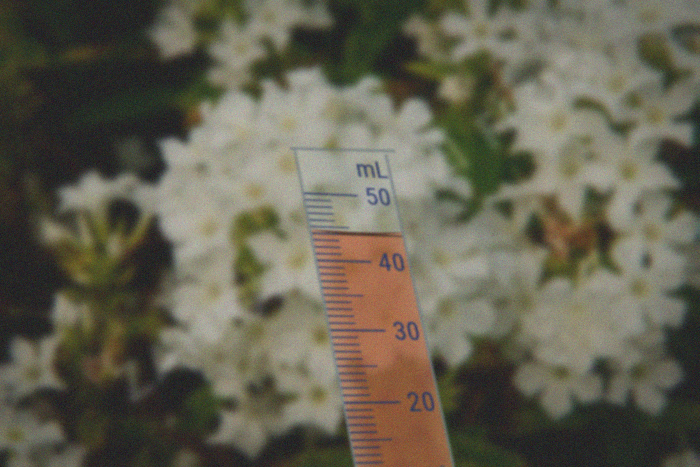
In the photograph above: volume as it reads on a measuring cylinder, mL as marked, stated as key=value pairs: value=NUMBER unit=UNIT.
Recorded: value=44 unit=mL
